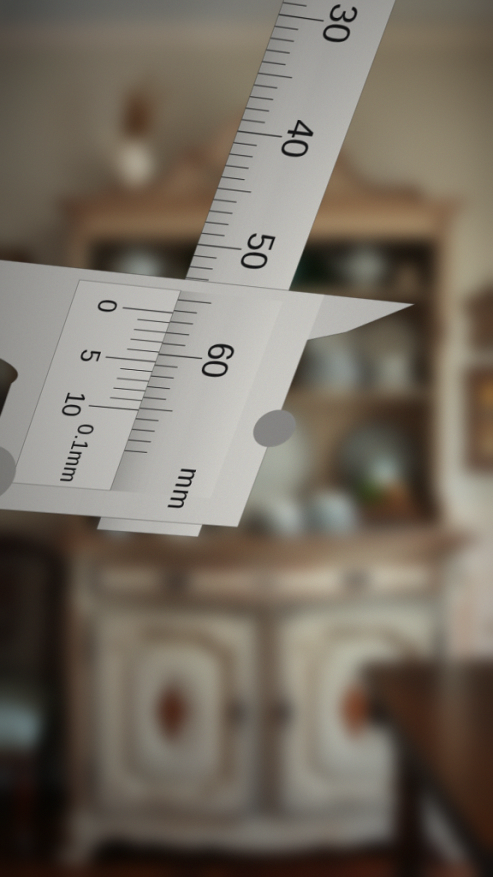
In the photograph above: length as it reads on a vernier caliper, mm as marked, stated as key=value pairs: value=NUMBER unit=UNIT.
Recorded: value=56.2 unit=mm
